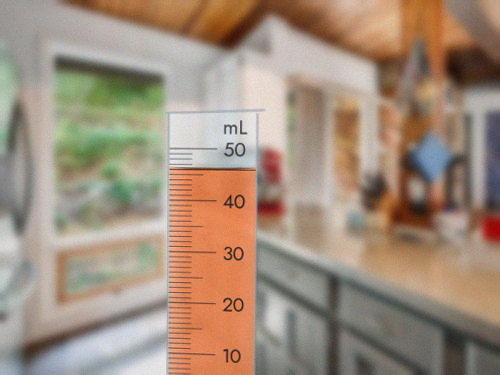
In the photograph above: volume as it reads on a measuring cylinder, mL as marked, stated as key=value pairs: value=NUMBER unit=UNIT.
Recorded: value=46 unit=mL
